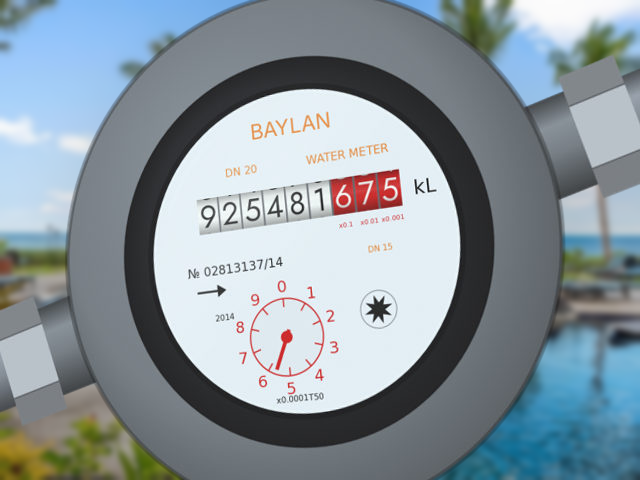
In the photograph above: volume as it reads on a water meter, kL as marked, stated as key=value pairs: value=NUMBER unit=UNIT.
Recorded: value=925481.6755 unit=kL
